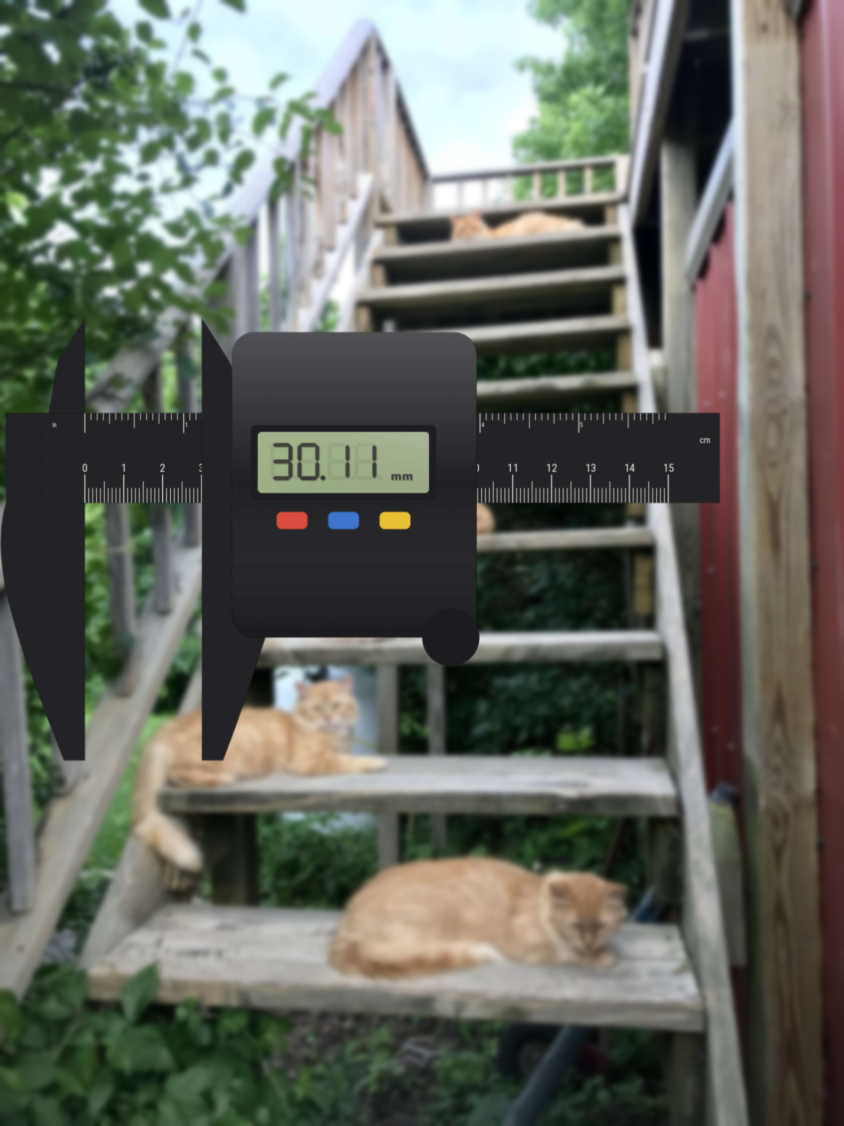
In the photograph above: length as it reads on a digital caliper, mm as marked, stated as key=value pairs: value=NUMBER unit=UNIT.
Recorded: value=30.11 unit=mm
